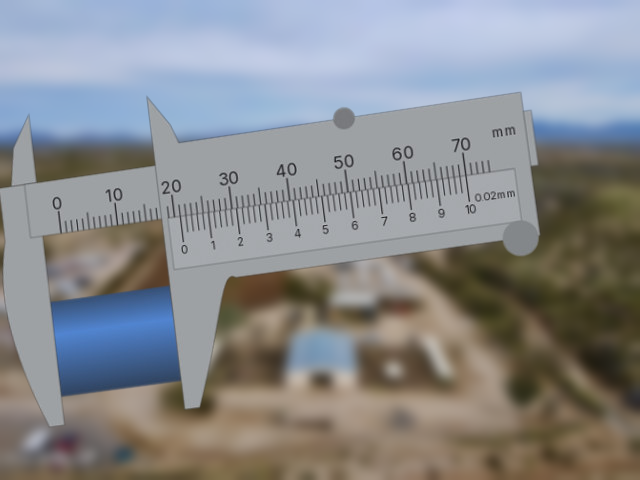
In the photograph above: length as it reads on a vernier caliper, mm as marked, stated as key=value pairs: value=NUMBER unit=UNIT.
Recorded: value=21.0 unit=mm
